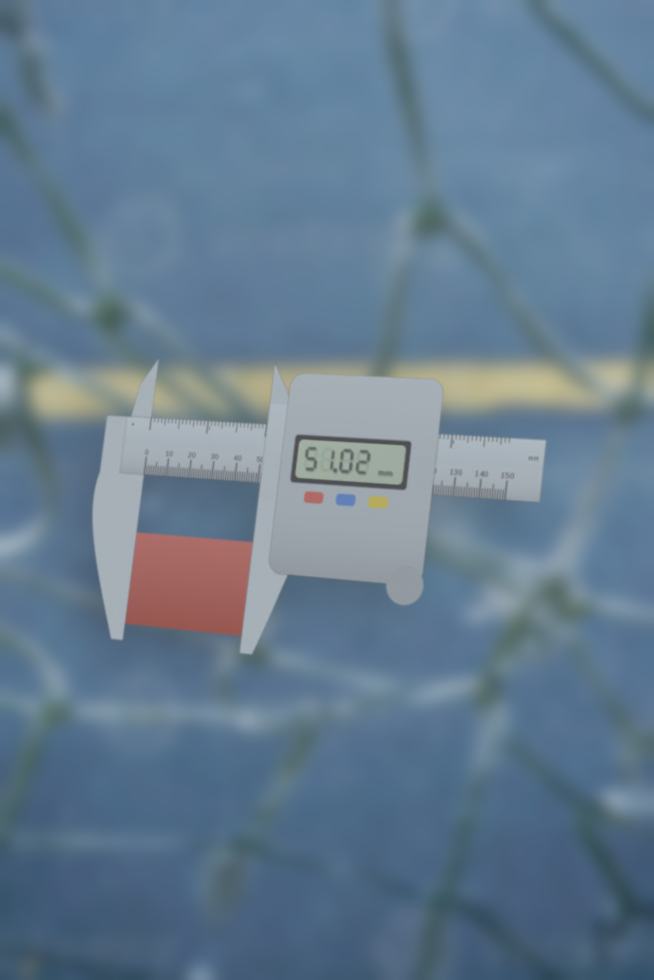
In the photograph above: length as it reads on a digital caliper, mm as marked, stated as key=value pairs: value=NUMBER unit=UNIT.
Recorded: value=51.02 unit=mm
